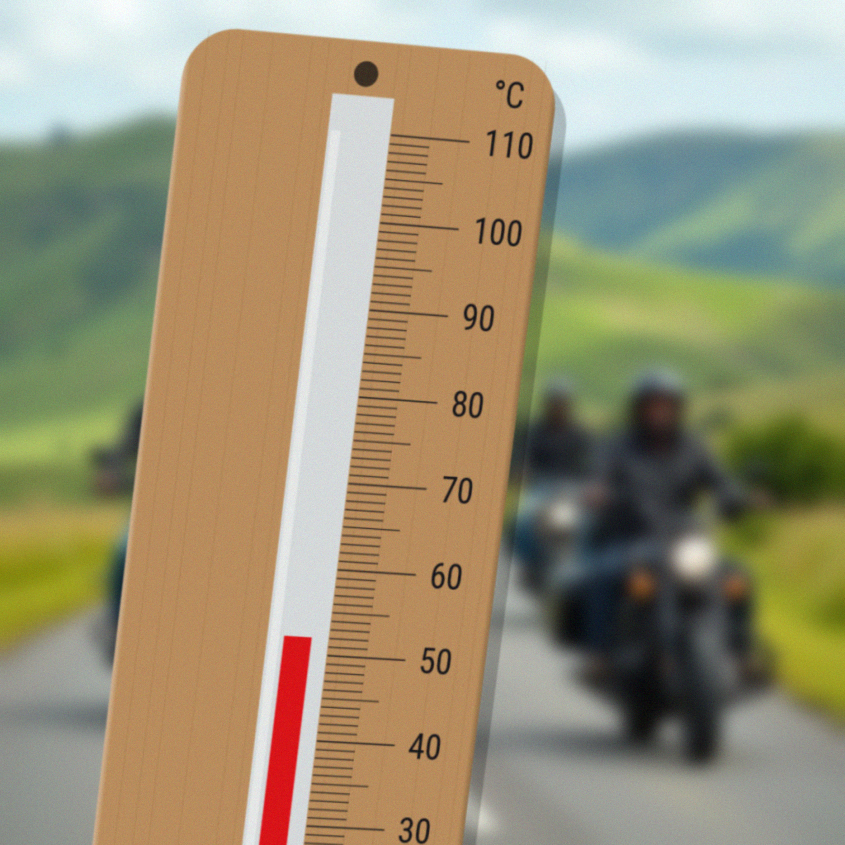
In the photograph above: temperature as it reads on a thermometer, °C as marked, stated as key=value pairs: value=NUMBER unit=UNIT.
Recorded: value=52 unit=°C
